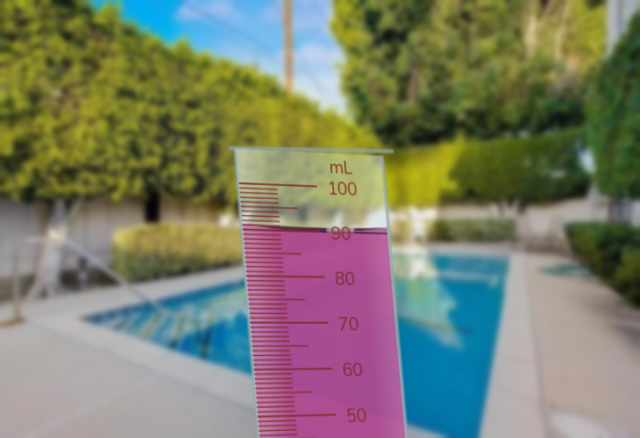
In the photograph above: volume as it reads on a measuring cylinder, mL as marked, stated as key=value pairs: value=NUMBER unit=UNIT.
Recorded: value=90 unit=mL
